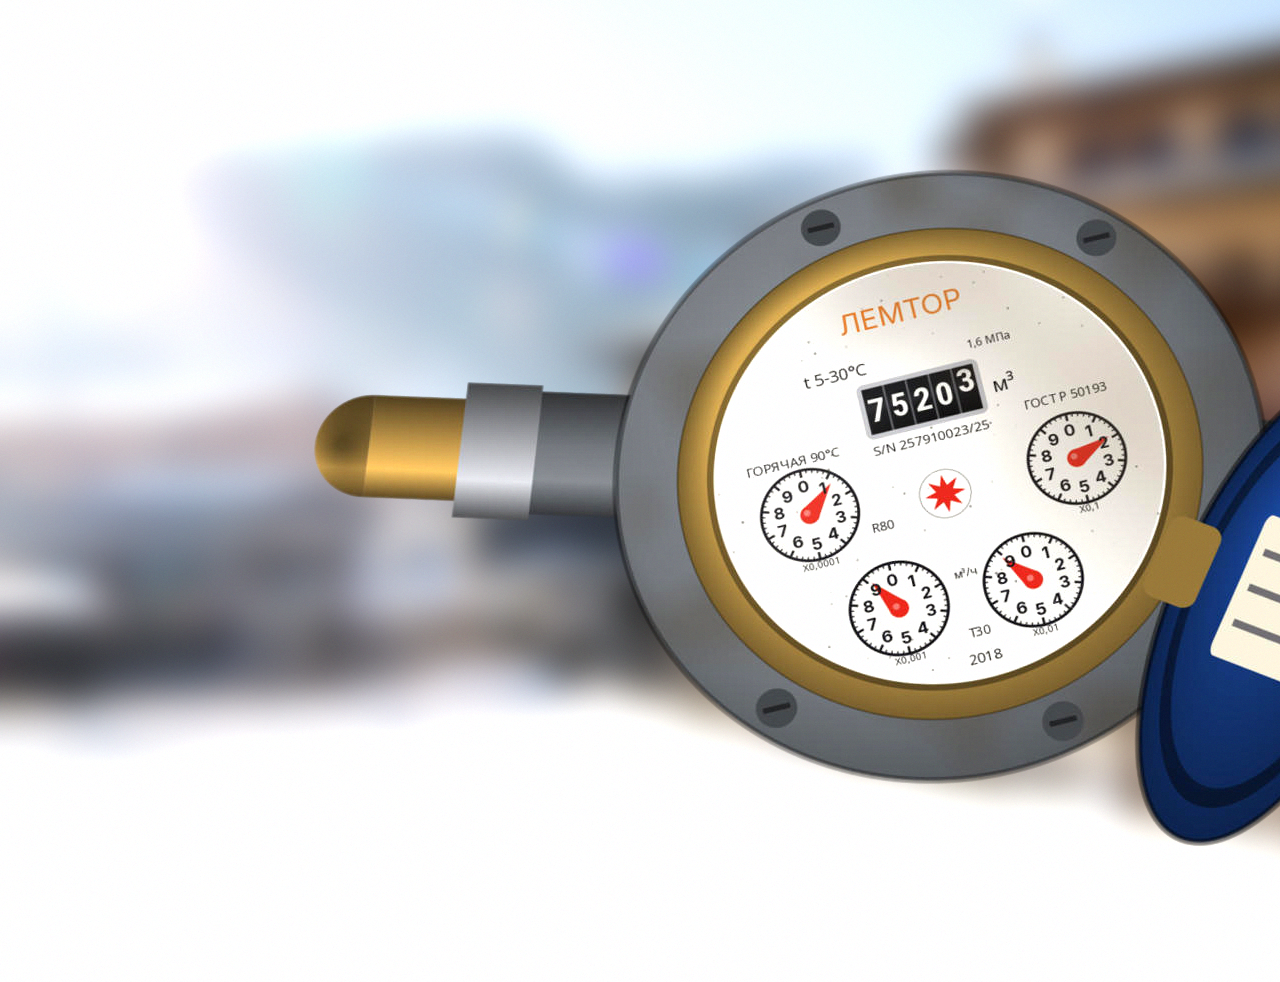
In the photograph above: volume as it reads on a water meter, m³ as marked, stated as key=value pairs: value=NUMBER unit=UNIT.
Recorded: value=75203.1891 unit=m³
